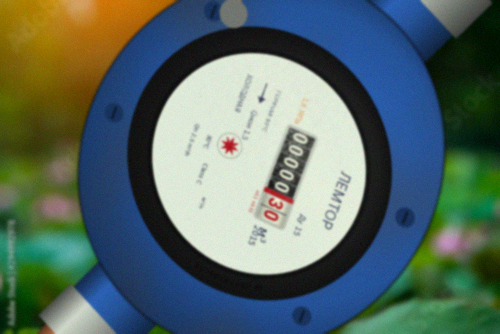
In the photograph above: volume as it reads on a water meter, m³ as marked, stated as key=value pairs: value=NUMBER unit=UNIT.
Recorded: value=0.30 unit=m³
